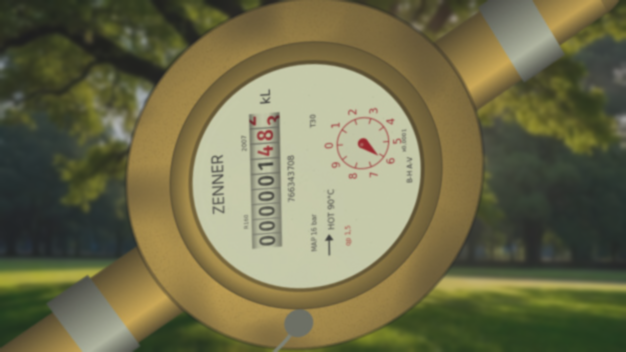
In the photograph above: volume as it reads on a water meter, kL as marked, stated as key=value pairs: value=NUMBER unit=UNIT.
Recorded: value=1.4826 unit=kL
